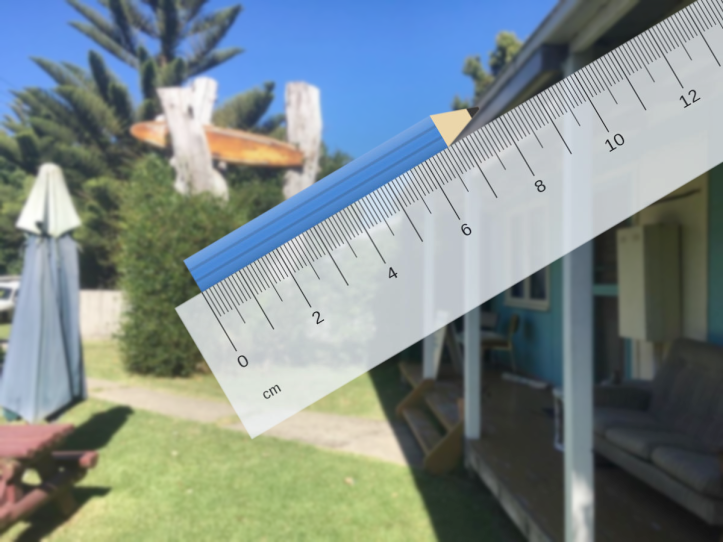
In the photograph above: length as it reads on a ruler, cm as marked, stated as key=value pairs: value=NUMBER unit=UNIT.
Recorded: value=7.7 unit=cm
